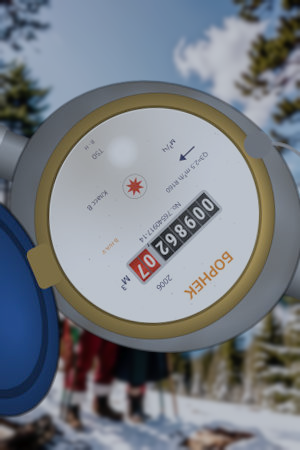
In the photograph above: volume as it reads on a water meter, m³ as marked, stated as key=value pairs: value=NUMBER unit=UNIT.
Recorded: value=9862.07 unit=m³
